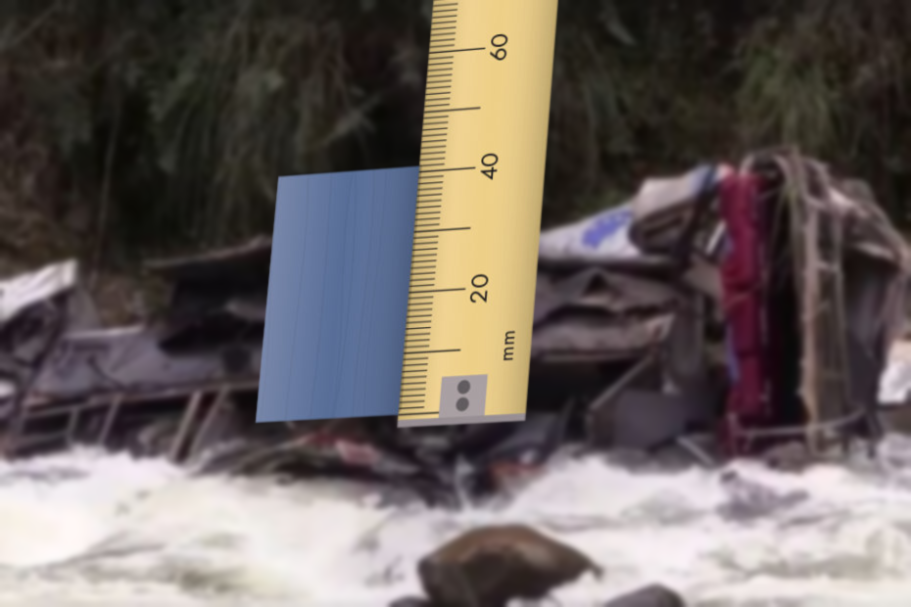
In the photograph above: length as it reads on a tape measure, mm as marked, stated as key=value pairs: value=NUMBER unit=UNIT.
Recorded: value=41 unit=mm
